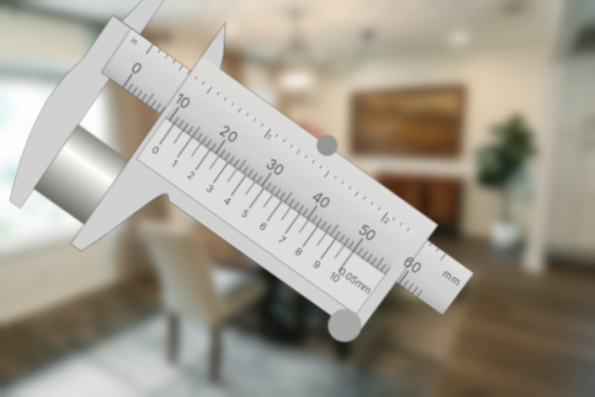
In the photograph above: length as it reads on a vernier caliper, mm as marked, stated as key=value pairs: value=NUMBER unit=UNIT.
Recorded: value=11.0 unit=mm
